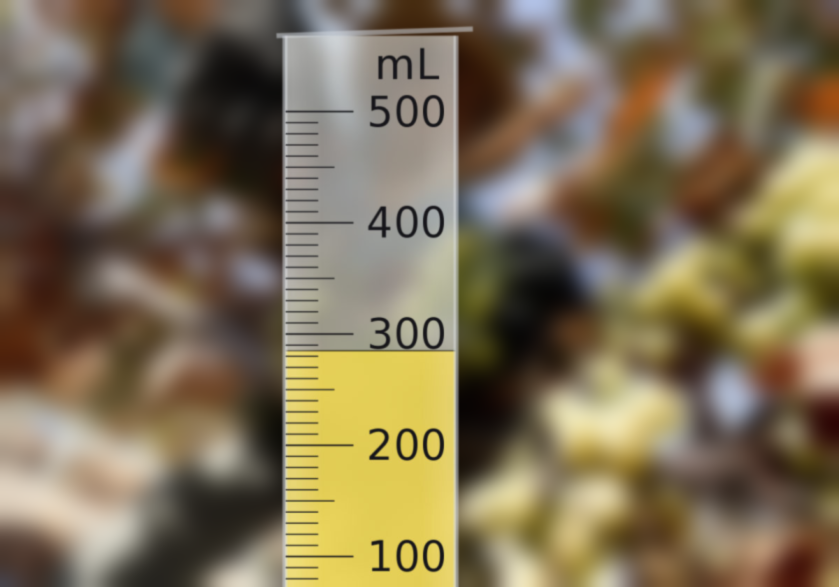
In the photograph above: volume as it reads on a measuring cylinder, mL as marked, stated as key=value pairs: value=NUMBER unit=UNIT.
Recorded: value=285 unit=mL
